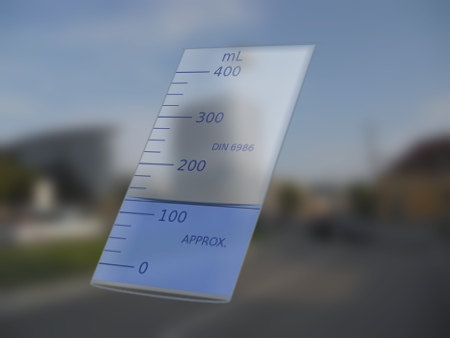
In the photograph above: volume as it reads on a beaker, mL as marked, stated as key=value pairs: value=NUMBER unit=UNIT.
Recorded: value=125 unit=mL
